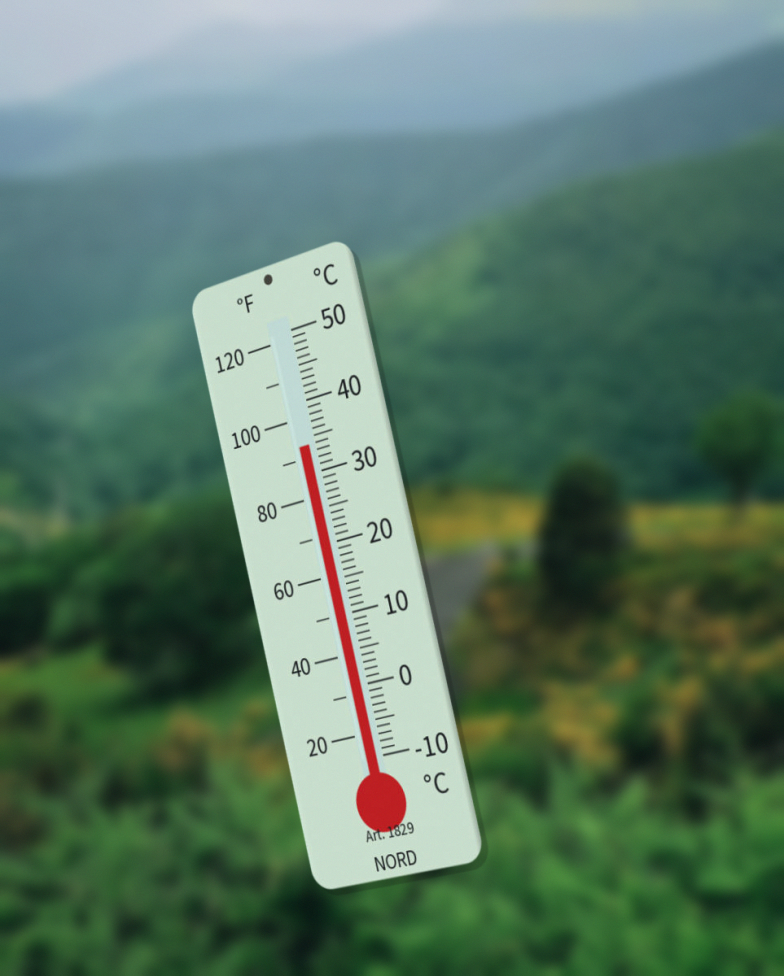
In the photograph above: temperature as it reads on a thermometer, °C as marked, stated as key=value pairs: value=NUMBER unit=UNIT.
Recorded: value=34 unit=°C
